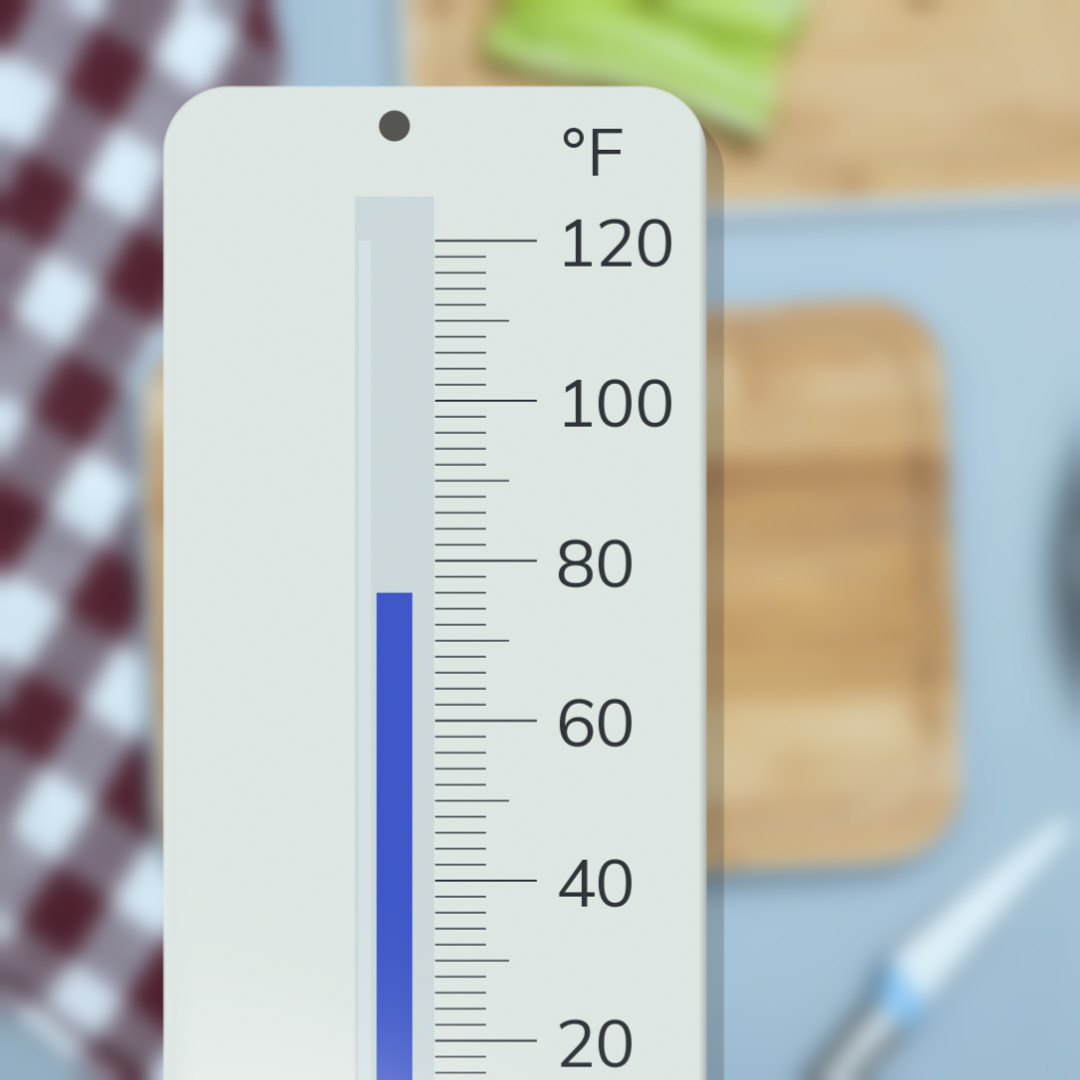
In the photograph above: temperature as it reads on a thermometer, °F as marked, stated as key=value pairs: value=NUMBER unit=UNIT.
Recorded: value=76 unit=°F
